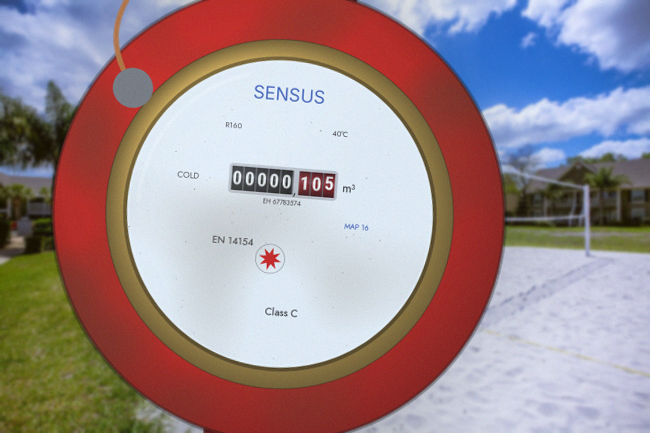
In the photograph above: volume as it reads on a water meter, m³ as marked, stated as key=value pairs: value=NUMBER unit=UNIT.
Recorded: value=0.105 unit=m³
